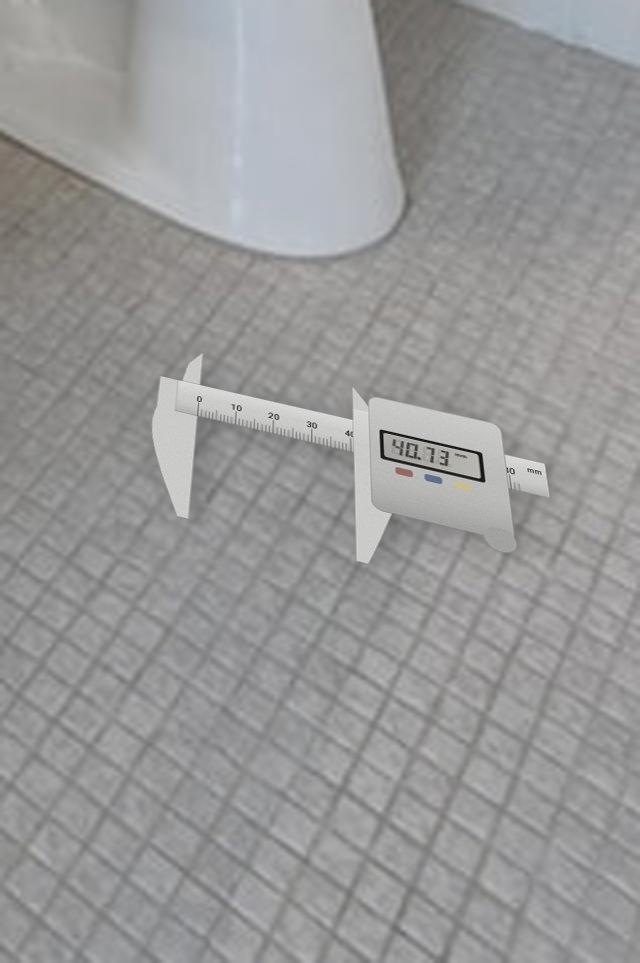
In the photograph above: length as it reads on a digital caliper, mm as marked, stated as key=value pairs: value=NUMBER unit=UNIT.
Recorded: value=40.73 unit=mm
